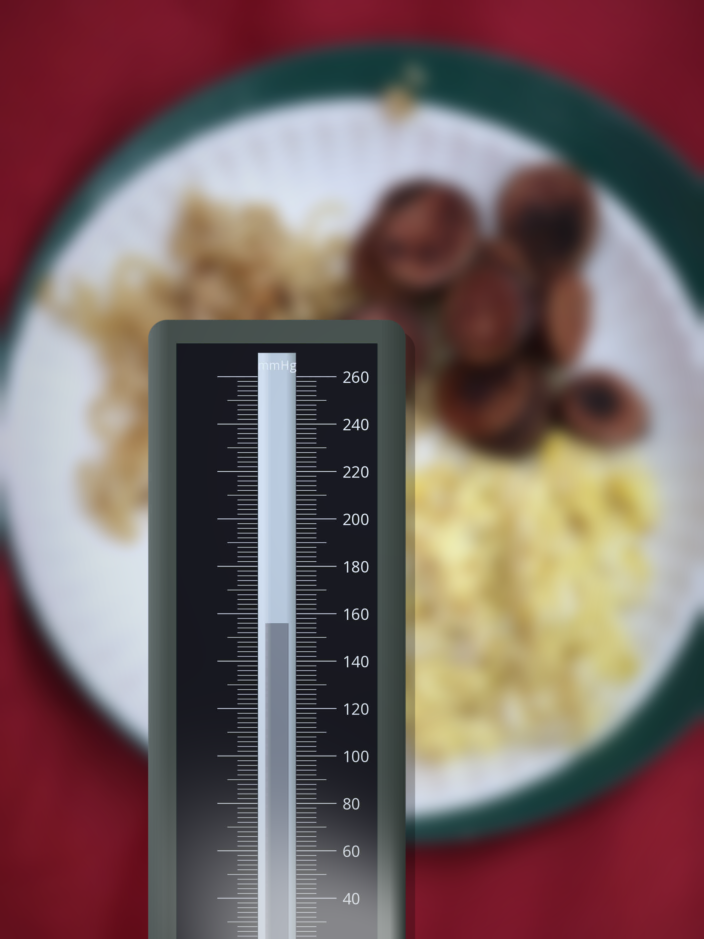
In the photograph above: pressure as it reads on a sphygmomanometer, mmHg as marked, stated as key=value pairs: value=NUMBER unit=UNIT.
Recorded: value=156 unit=mmHg
